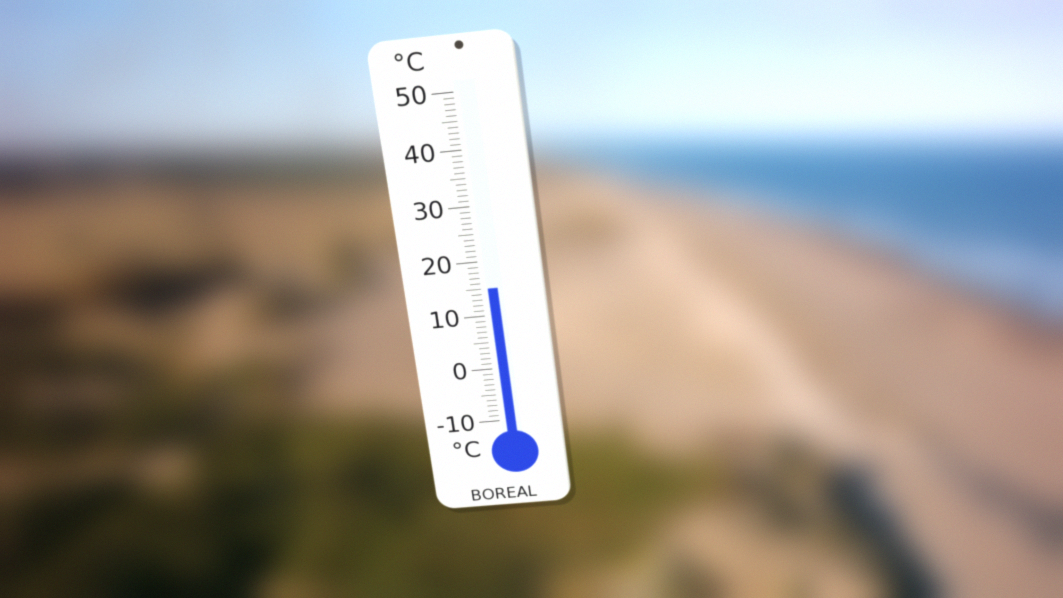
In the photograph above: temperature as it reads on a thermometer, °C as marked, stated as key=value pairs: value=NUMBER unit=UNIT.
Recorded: value=15 unit=°C
